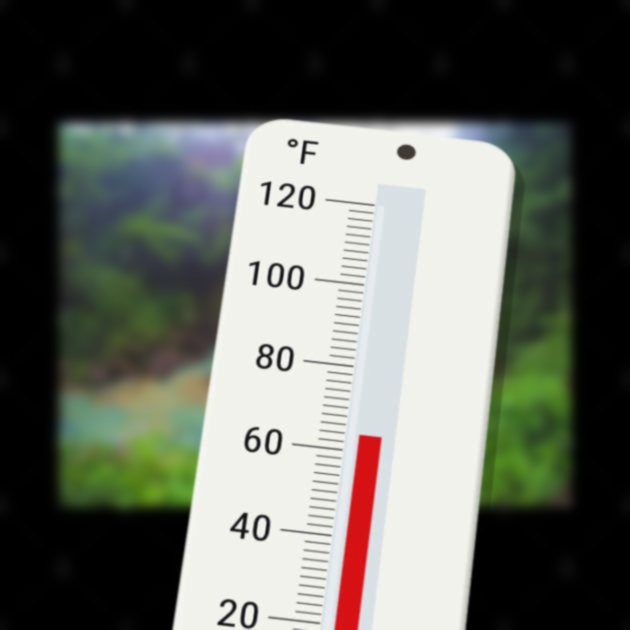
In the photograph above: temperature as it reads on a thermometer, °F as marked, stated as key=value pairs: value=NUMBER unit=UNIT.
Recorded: value=64 unit=°F
